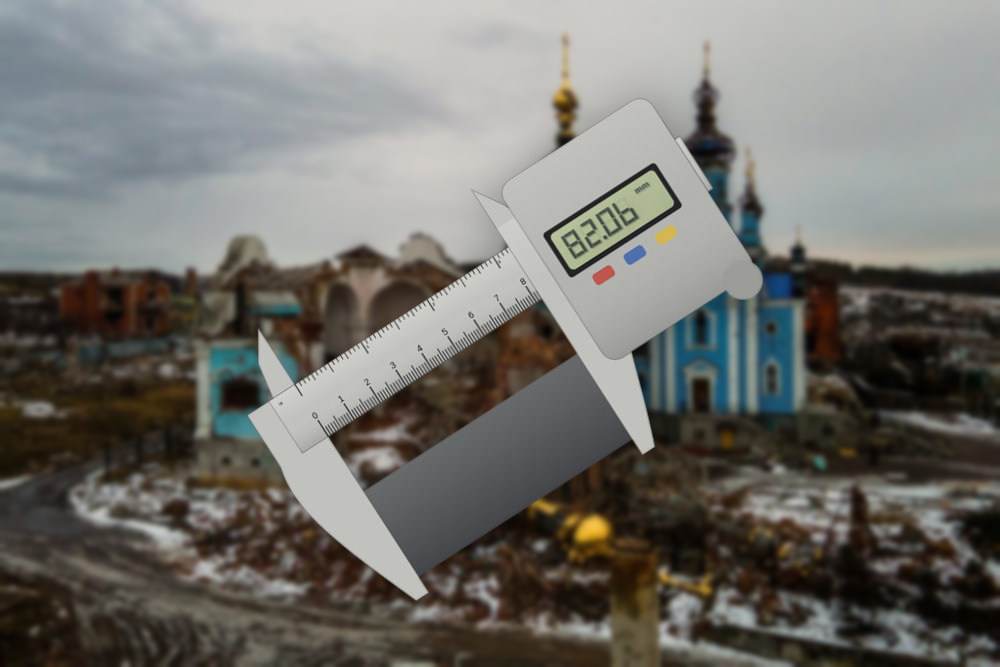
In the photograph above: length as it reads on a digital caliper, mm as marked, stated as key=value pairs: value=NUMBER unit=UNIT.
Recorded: value=82.06 unit=mm
